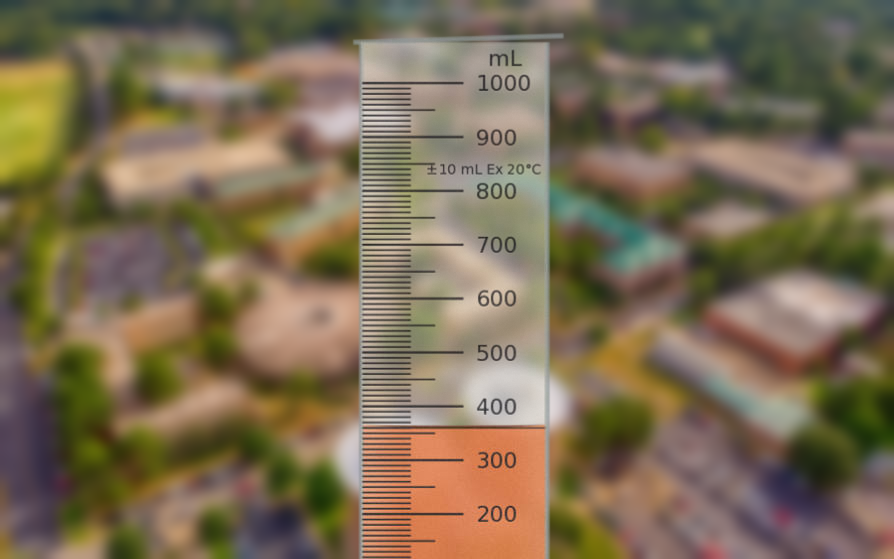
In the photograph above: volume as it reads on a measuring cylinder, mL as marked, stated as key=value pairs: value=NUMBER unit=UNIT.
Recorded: value=360 unit=mL
